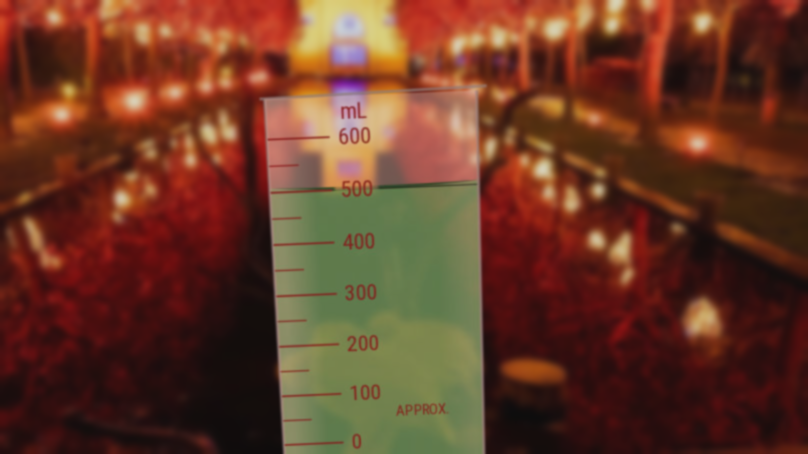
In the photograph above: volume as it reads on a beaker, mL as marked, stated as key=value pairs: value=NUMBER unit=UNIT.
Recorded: value=500 unit=mL
